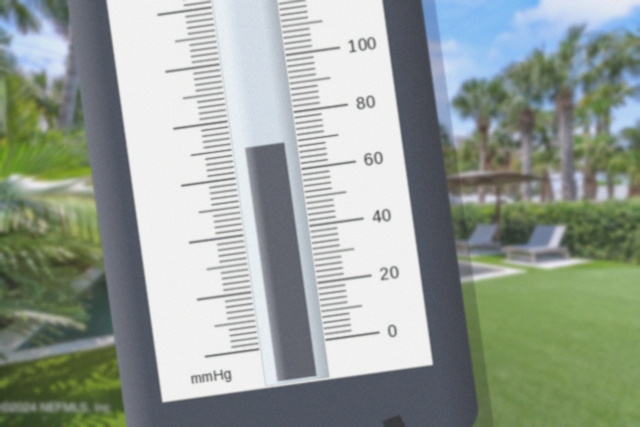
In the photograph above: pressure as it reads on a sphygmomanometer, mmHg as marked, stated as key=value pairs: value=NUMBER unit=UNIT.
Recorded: value=70 unit=mmHg
